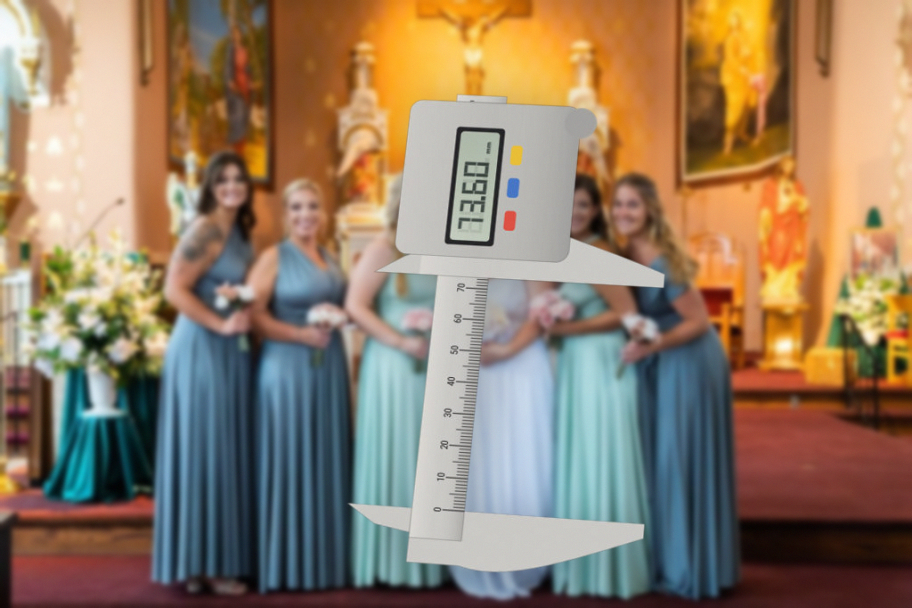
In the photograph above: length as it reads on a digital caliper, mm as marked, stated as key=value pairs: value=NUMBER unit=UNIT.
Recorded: value=73.60 unit=mm
